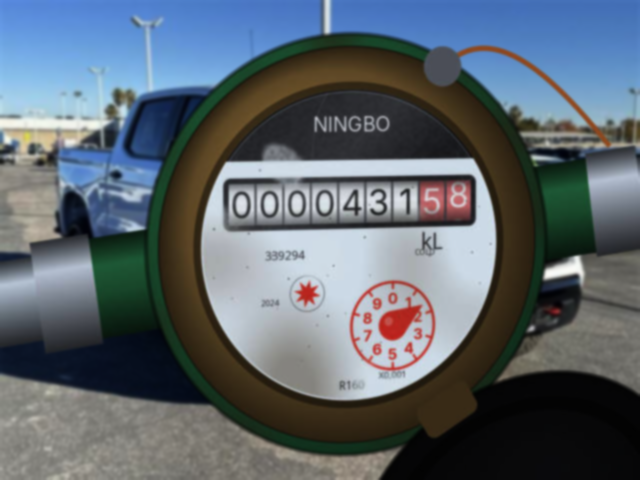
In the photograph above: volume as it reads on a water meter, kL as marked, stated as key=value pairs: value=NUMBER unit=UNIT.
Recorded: value=431.581 unit=kL
